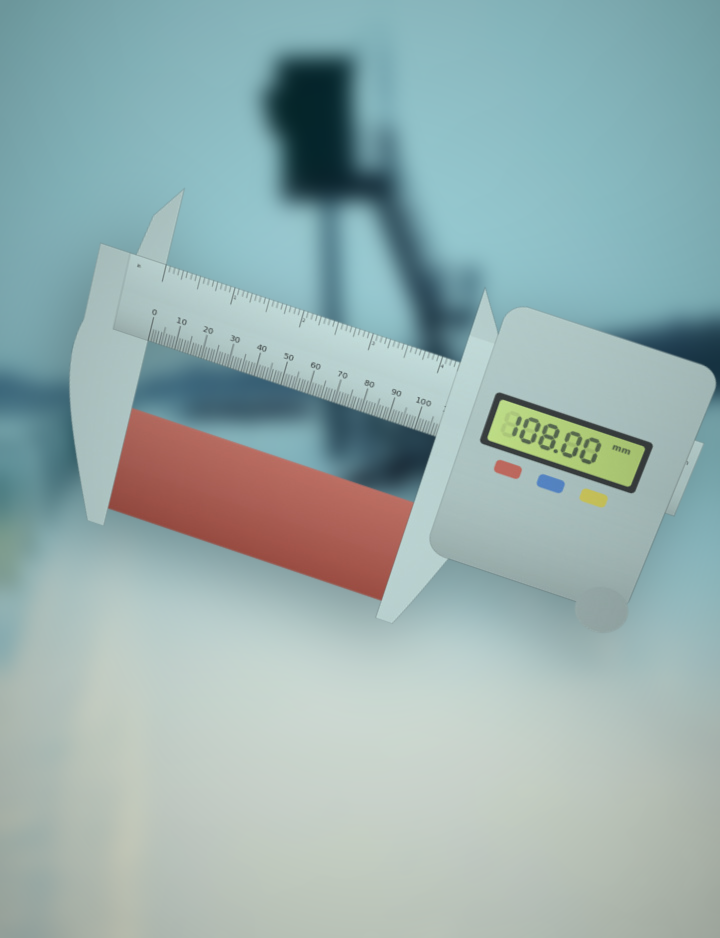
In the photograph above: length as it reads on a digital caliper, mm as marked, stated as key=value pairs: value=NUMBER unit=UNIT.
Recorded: value=108.00 unit=mm
